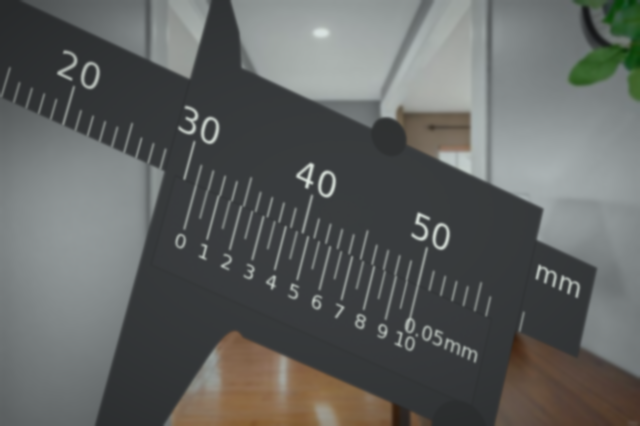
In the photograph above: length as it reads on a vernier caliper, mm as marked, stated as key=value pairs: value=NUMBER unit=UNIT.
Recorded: value=31.0 unit=mm
